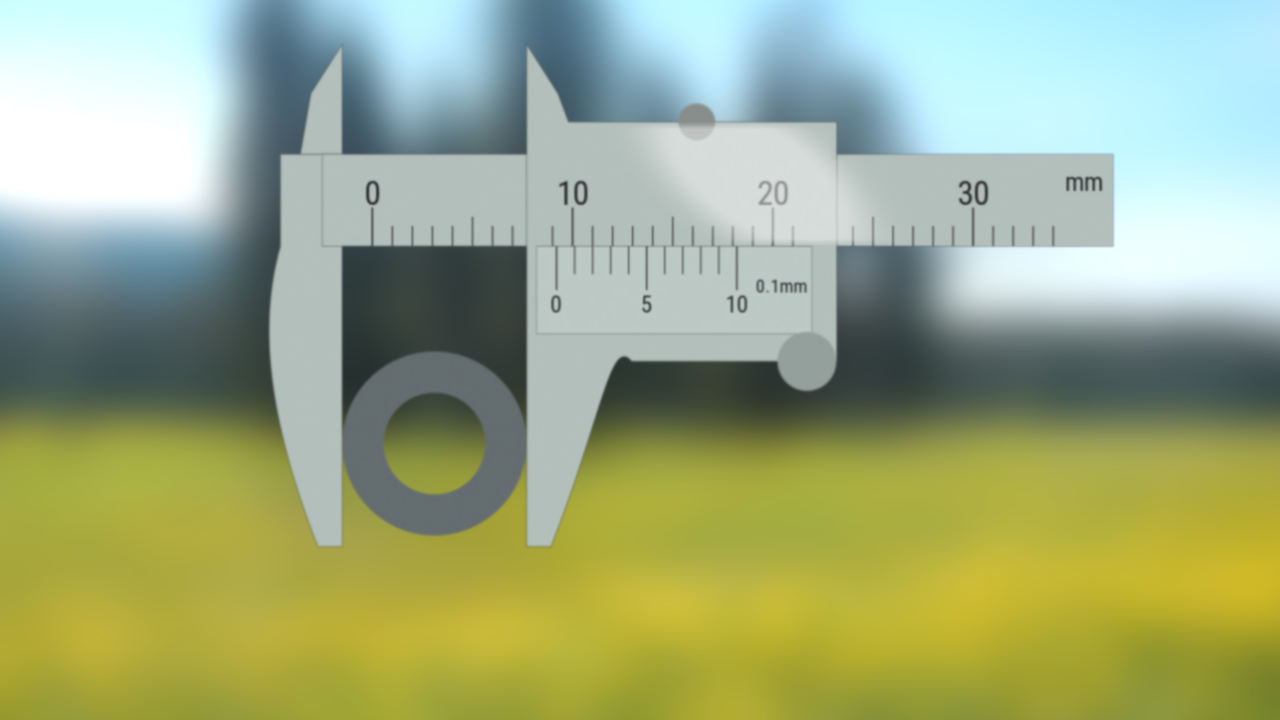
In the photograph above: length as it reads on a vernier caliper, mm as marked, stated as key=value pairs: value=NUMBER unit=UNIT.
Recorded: value=9.2 unit=mm
